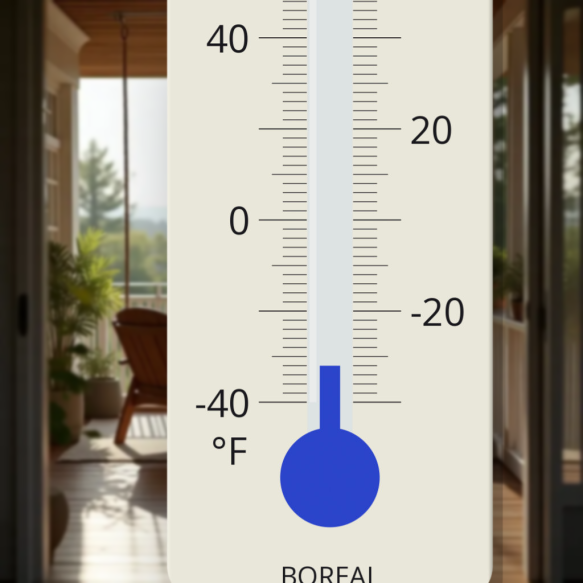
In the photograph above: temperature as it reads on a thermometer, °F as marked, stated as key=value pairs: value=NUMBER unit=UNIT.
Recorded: value=-32 unit=°F
